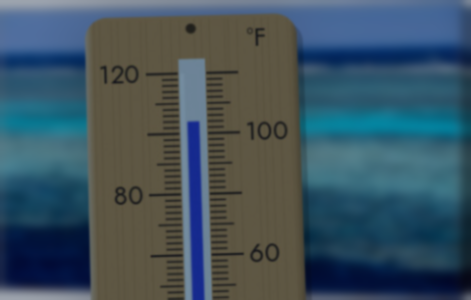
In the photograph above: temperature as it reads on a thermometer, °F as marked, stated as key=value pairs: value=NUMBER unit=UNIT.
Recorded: value=104 unit=°F
